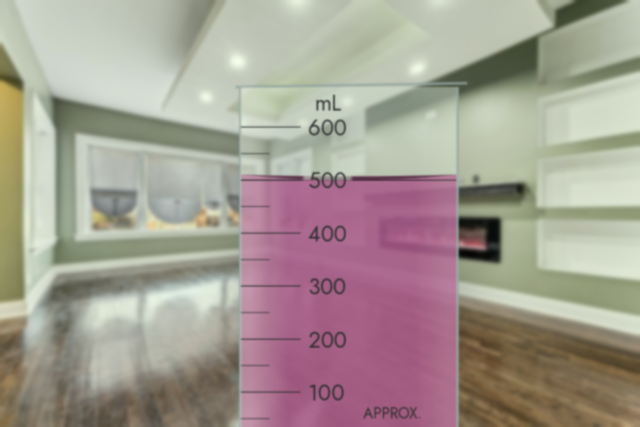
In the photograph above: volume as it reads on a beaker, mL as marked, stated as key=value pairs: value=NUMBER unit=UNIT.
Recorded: value=500 unit=mL
